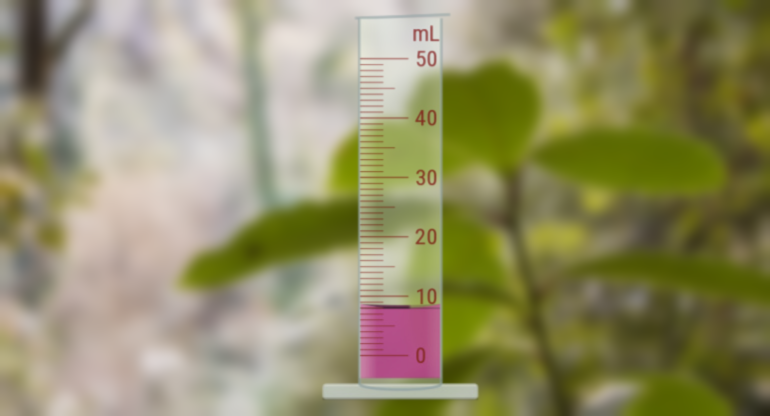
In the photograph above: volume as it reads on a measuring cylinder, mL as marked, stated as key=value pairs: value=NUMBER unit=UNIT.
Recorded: value=8 unit=mL
